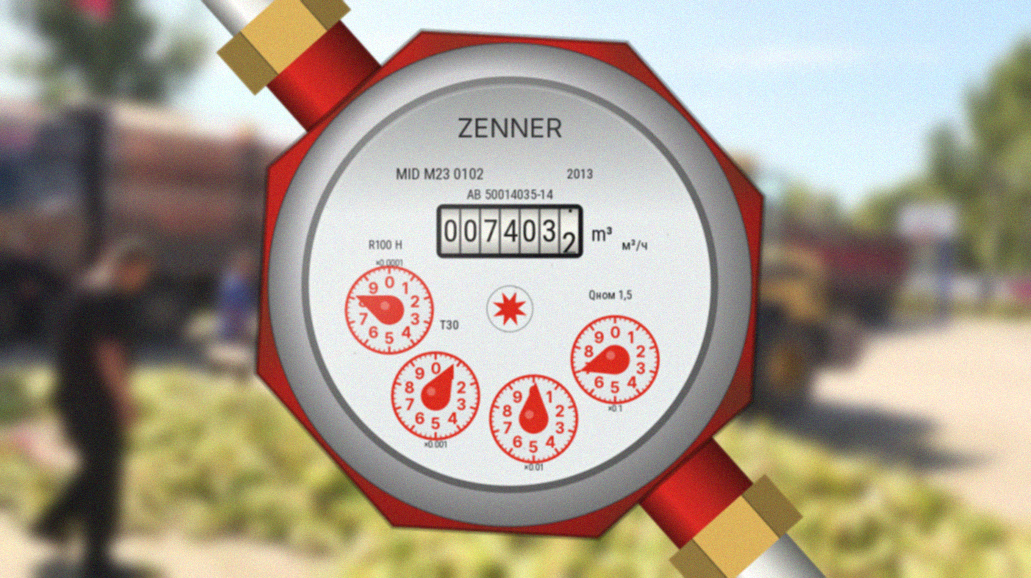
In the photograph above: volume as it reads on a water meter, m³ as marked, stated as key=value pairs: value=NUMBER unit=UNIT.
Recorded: value=74031.7008 unit=m³
